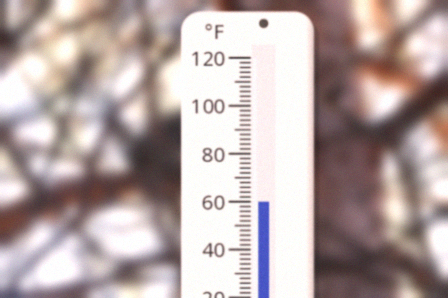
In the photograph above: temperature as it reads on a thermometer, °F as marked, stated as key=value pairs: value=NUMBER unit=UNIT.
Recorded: value=60 unit=°F
